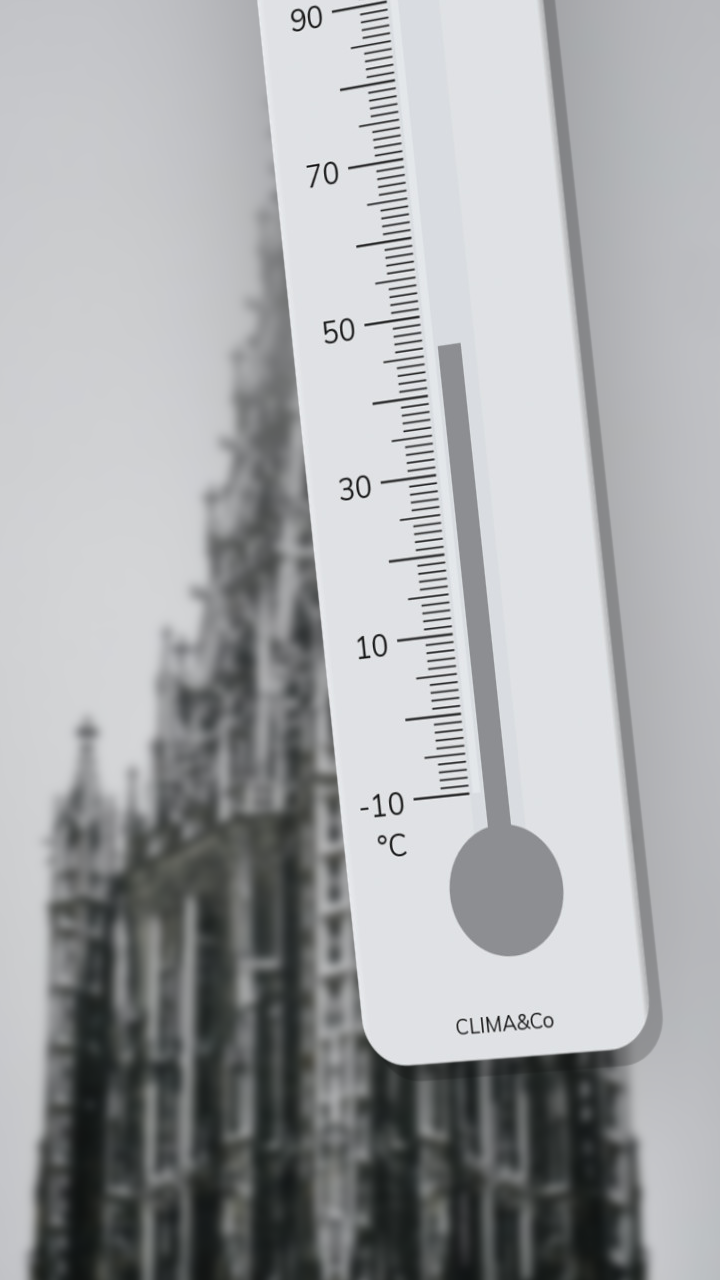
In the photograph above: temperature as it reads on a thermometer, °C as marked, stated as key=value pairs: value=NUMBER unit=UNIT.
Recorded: value=46 unit=°C
